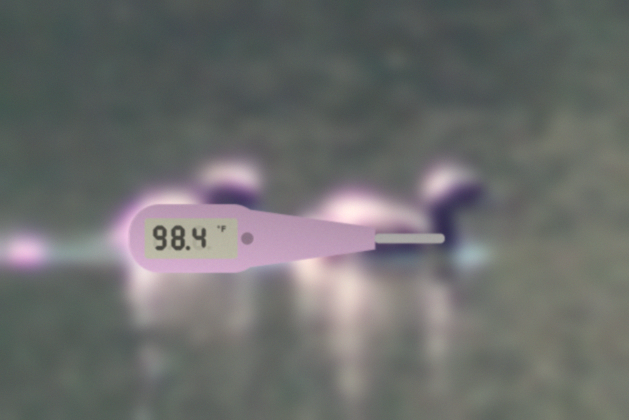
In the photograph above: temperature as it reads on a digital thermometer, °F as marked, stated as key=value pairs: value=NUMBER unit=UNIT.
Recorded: value=98.4 unit=°F
